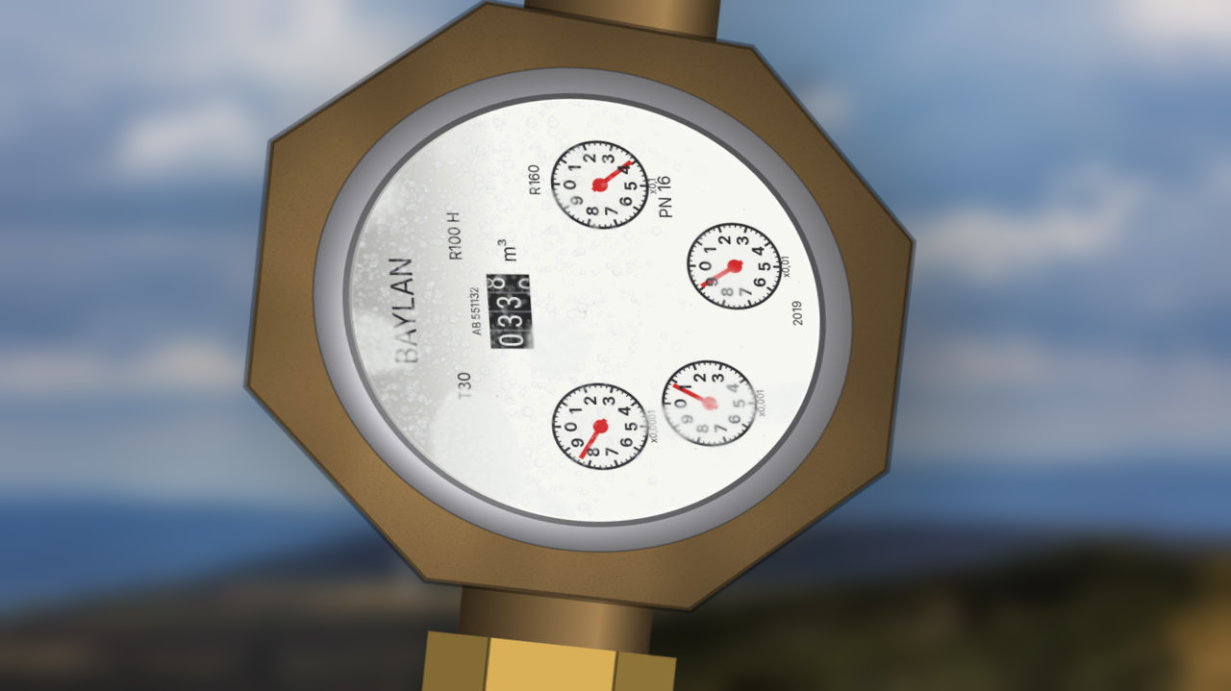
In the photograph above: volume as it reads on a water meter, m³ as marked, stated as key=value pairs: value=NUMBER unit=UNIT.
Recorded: value=338.3908 unit=m³
